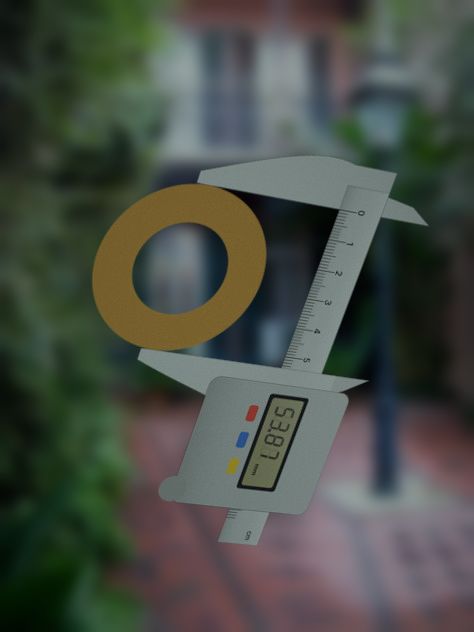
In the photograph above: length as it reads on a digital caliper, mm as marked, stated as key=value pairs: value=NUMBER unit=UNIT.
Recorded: value=53.87 unit=mm
